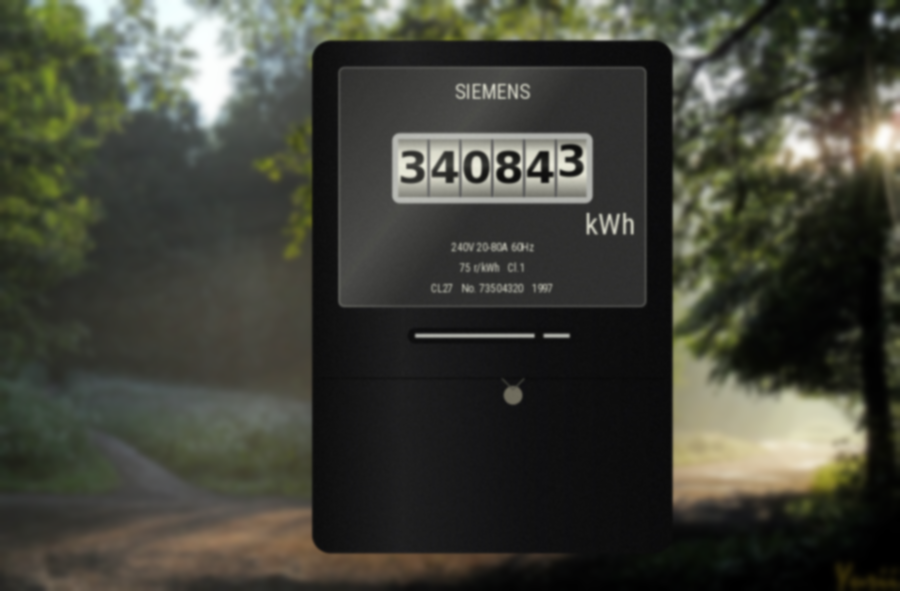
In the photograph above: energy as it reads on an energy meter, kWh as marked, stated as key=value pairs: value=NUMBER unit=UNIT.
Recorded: value=340843 unit=kWh
